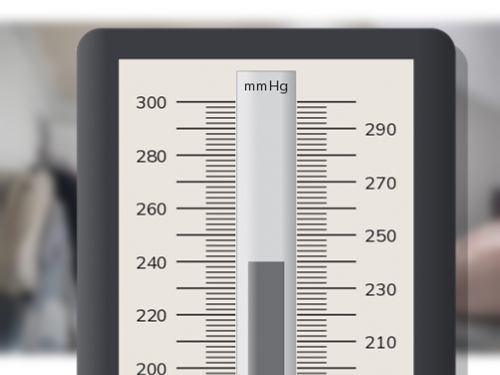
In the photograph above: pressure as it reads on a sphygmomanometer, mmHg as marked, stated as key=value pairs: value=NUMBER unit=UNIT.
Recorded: value=240 unit=mmHg
